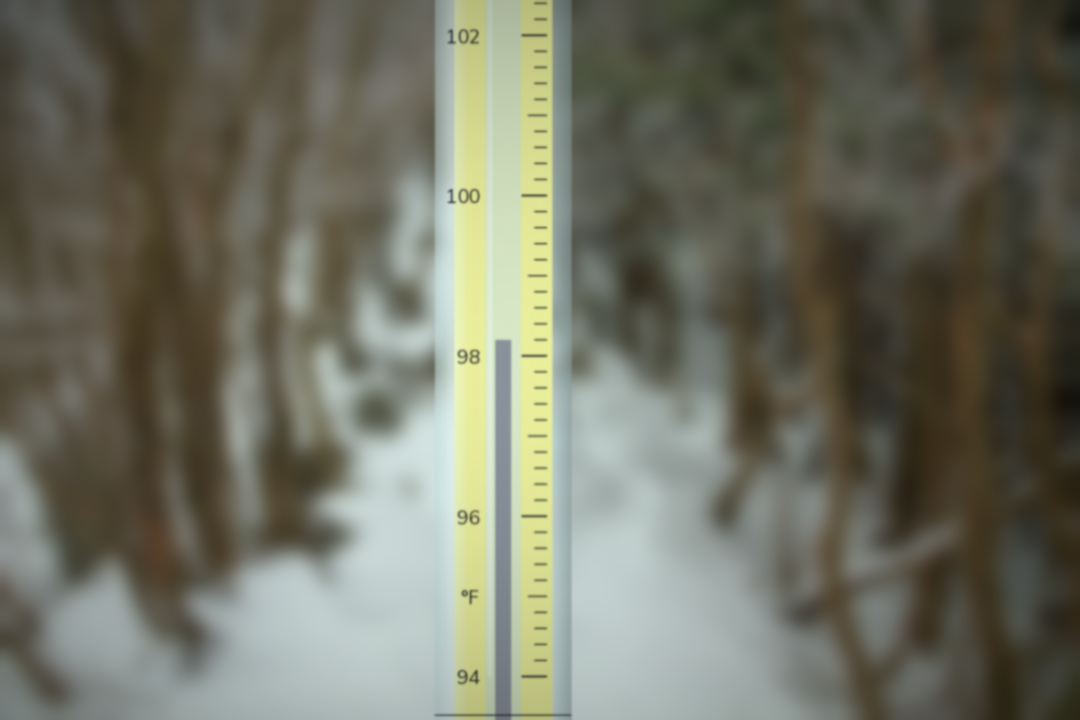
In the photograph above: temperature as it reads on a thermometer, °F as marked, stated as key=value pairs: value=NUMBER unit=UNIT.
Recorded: value=98.2 unit=°F
